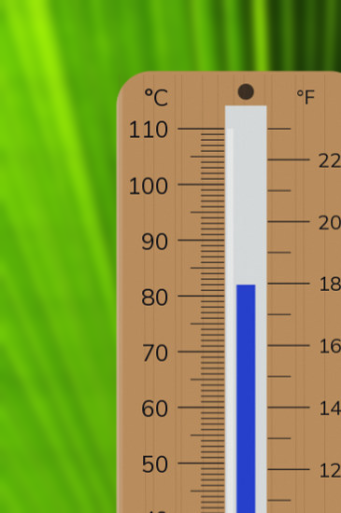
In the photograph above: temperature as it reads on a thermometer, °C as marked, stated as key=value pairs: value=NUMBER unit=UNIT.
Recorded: value=82 unit=°C
